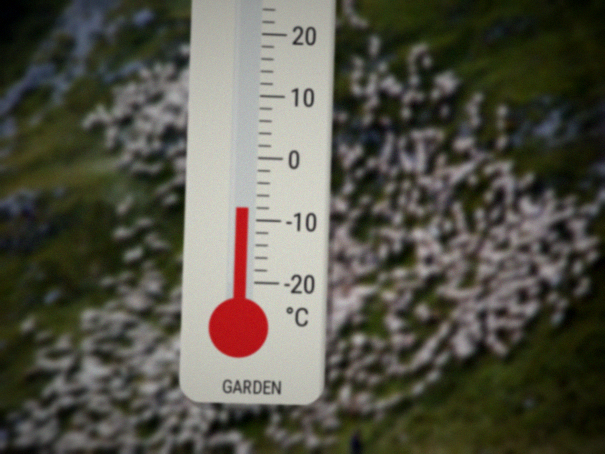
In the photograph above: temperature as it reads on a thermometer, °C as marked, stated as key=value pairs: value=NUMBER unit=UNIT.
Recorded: value=-8 unit=°C
